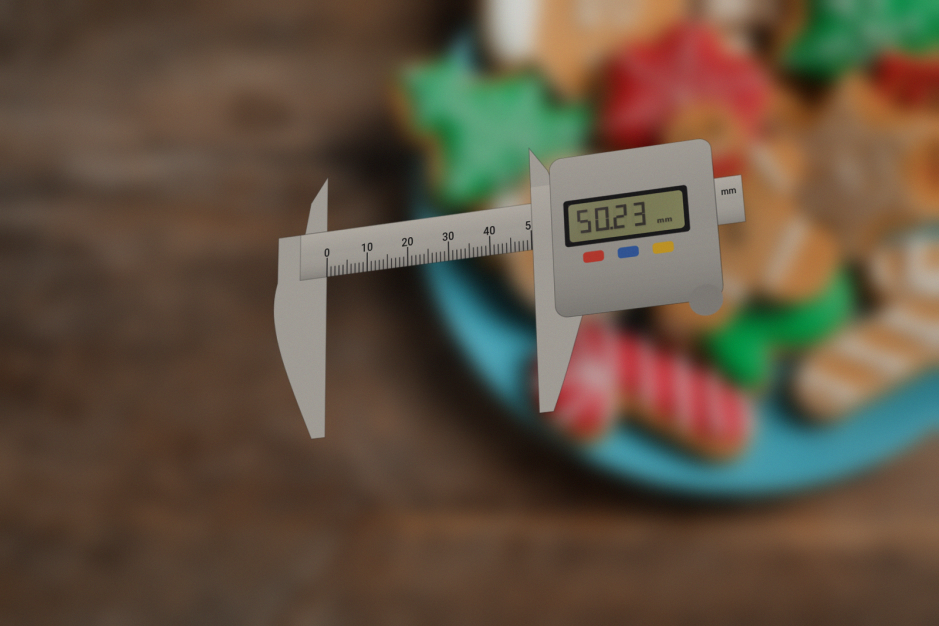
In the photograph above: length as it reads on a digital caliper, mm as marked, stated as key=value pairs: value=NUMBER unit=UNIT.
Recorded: value=50.23 unit=mm
